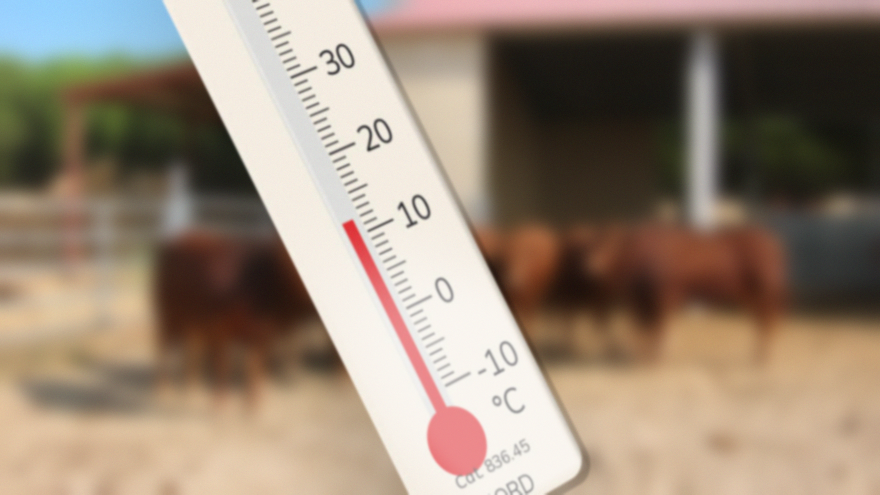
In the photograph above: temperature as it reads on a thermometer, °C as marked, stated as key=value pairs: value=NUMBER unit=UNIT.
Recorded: value=12 unit=°C
